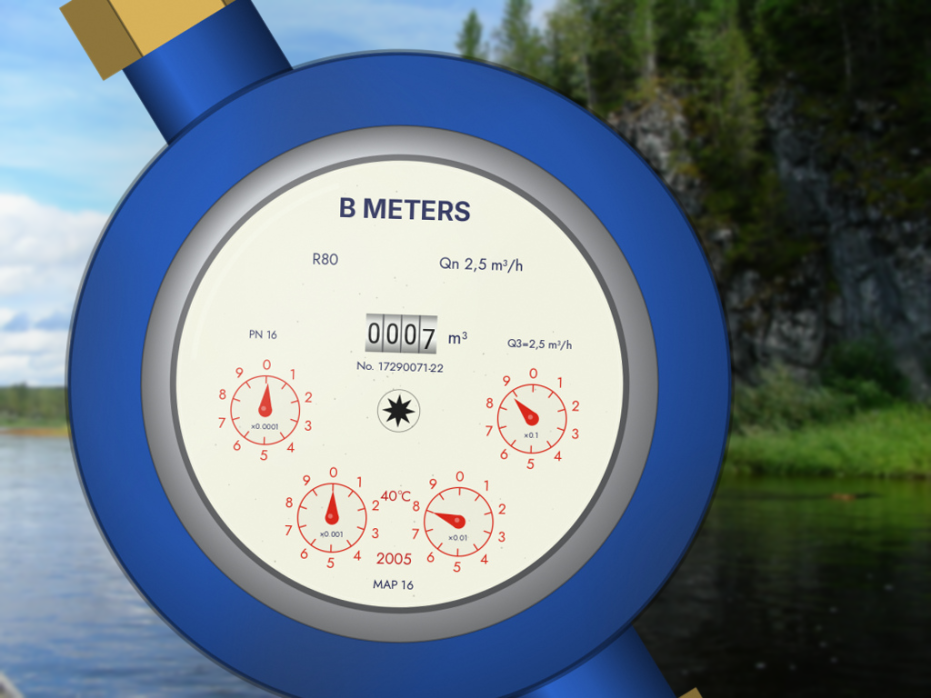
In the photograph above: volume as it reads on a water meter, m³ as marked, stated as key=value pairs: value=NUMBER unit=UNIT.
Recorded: value=6.8800 unit=m³
